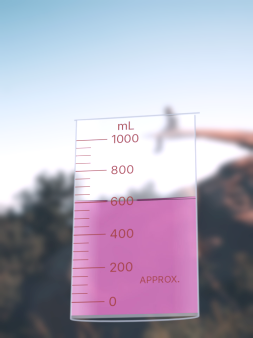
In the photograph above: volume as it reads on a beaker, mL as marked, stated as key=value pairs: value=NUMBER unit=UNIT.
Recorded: value=600 unit=mL
